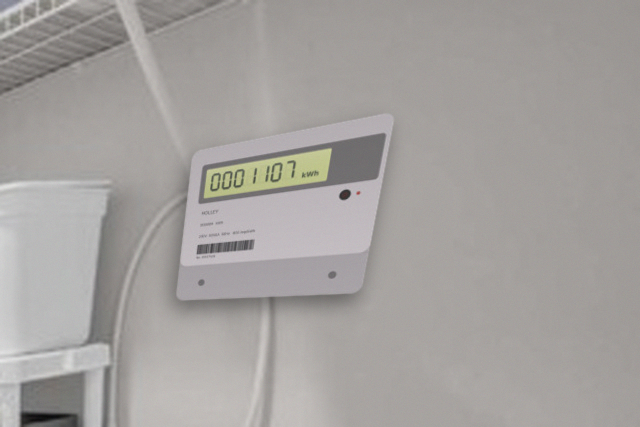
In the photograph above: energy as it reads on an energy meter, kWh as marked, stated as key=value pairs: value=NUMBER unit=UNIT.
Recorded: value=1107 unit=kWh
